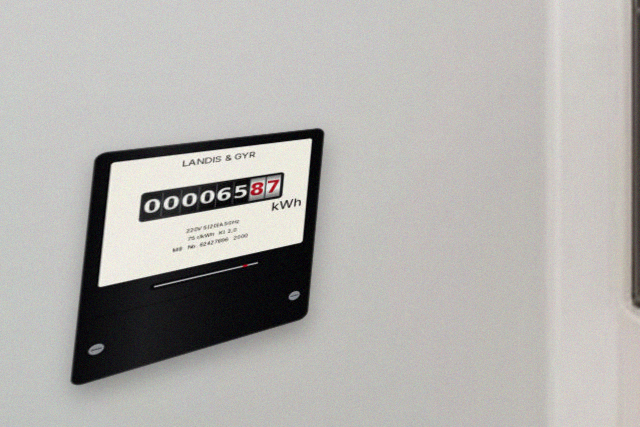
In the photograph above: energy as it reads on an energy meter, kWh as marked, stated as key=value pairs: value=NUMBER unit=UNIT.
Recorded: value=65.87 unit=kWh
